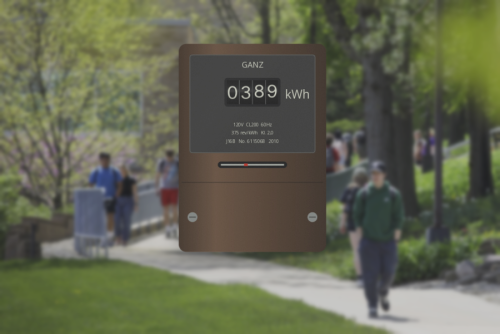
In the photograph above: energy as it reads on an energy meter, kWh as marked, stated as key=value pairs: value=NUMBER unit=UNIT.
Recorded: value=389 unit=kWh
